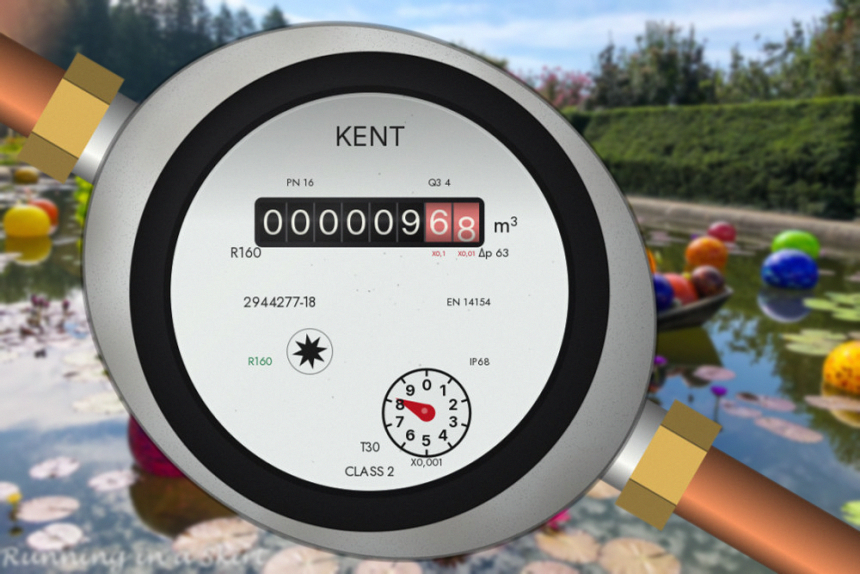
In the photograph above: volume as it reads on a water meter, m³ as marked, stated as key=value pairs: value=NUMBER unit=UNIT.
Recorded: value=9.678 unit=m³
